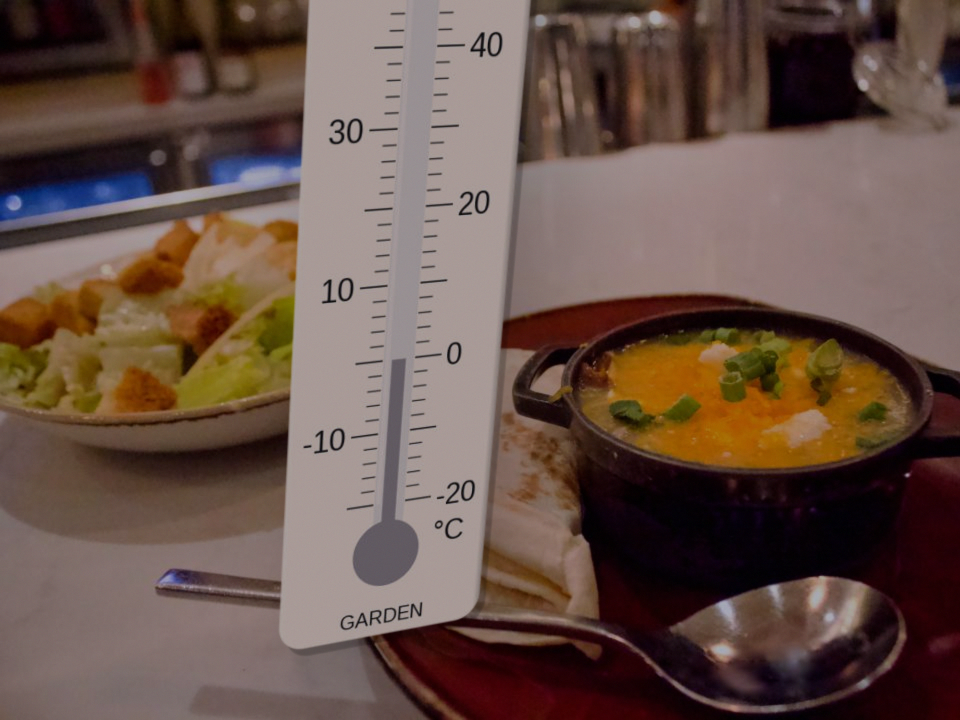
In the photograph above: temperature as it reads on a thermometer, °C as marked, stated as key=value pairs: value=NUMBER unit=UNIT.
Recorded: value=0 unit=°C
